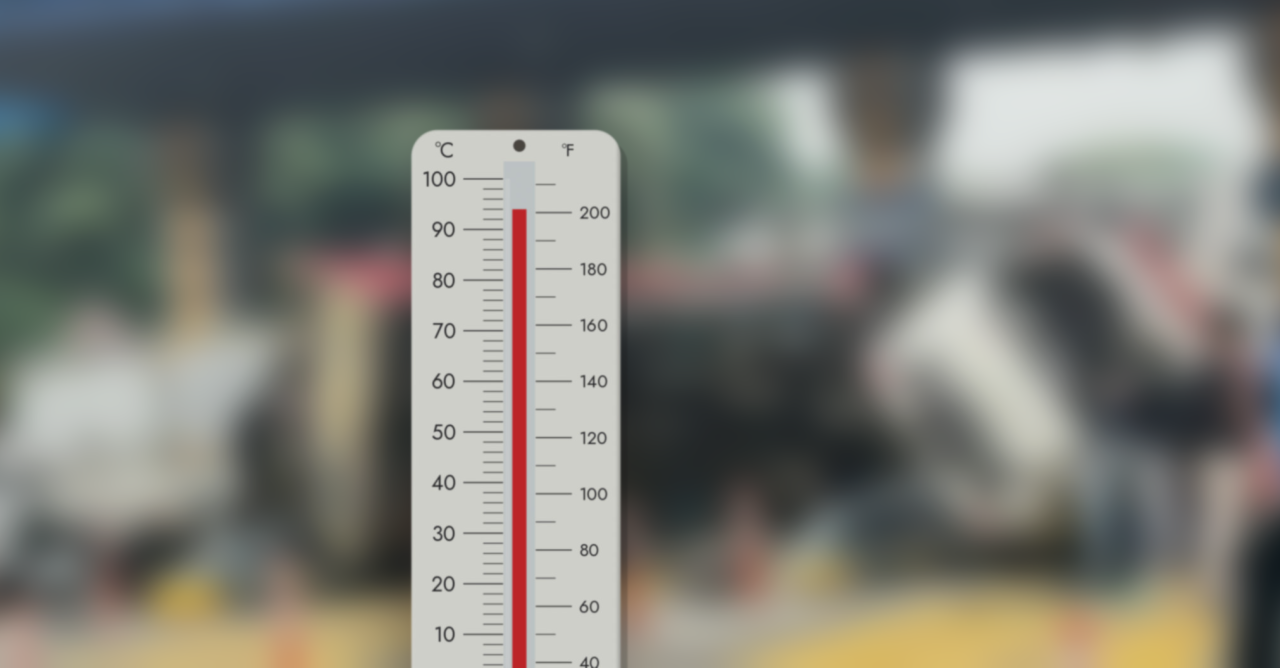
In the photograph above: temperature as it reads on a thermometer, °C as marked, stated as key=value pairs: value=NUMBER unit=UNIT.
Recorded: value=94 unit=°C
